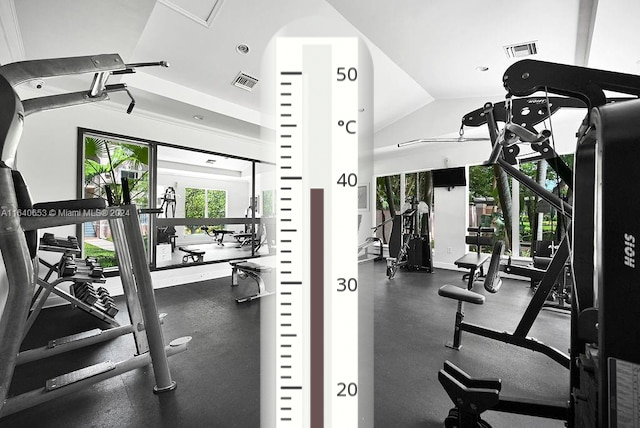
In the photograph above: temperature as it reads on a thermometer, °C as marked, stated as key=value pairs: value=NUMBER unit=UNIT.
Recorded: value=39 unit=°C
